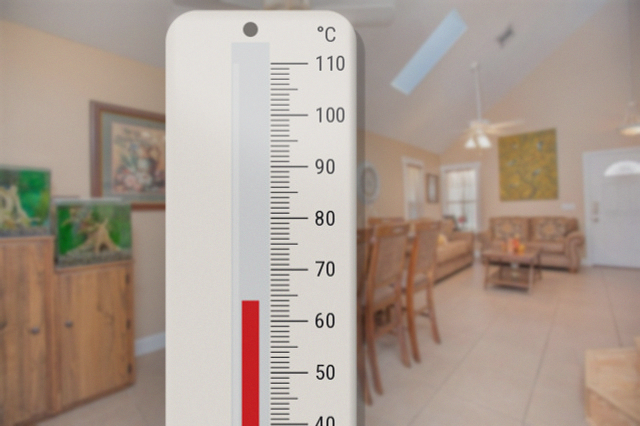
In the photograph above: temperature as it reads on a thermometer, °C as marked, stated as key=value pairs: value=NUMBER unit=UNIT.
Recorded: value=64 unit=°C
